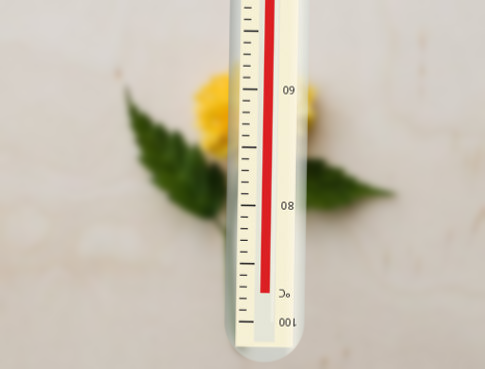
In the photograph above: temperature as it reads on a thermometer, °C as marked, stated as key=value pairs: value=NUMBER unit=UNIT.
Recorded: value=95 unit=°C
